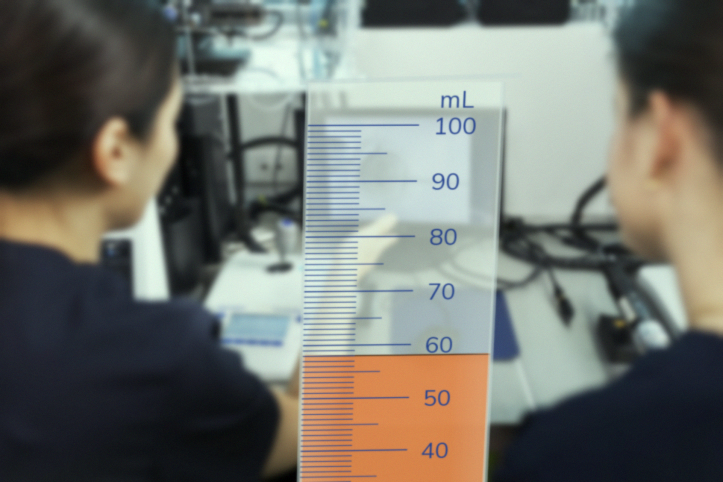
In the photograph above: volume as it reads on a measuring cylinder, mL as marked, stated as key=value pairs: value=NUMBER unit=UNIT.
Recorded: value=58 unit=mL
